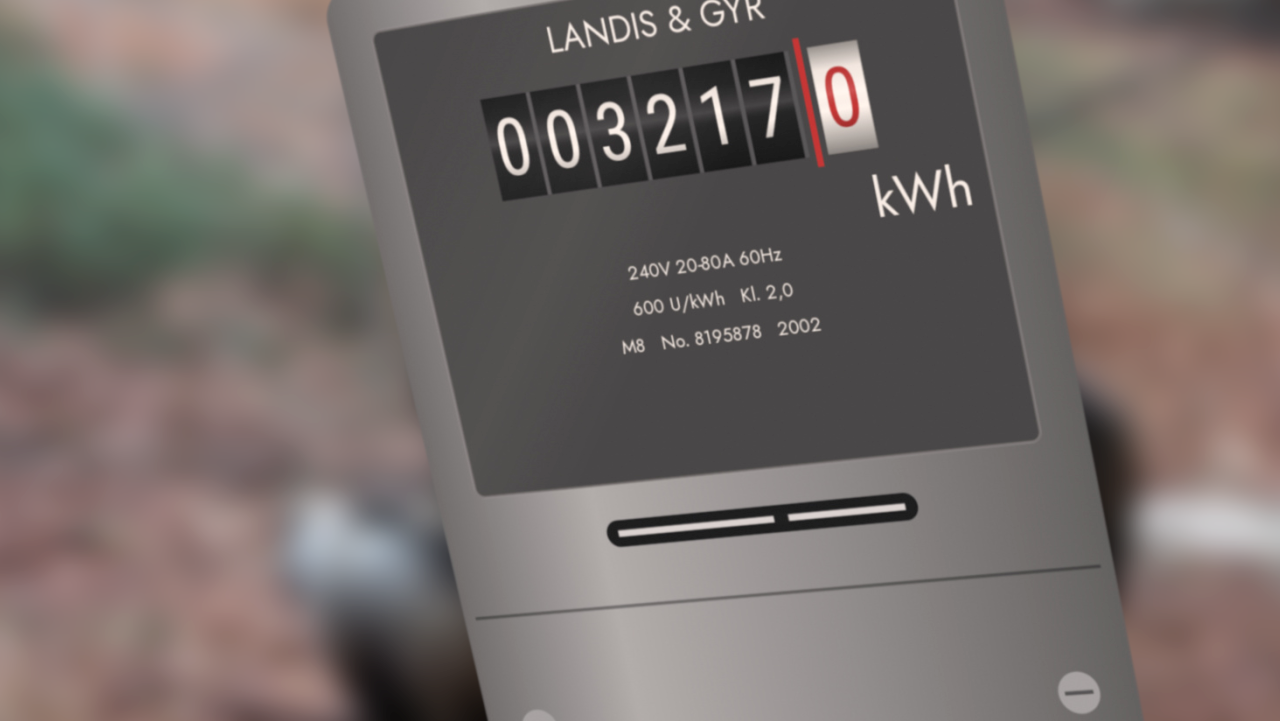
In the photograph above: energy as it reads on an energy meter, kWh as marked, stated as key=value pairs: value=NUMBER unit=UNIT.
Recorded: value=3217.0 unit=kWh
